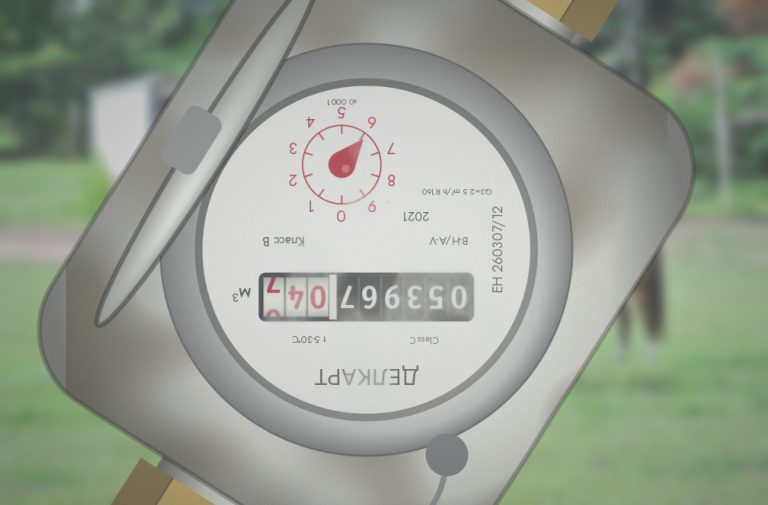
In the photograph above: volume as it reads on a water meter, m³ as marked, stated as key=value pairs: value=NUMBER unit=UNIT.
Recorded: value=53967.0466 unit=m³
